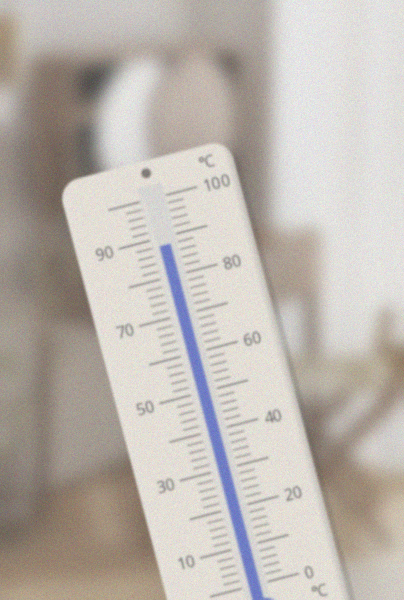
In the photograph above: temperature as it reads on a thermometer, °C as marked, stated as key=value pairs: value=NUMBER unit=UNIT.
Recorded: value=88 unit=°C
